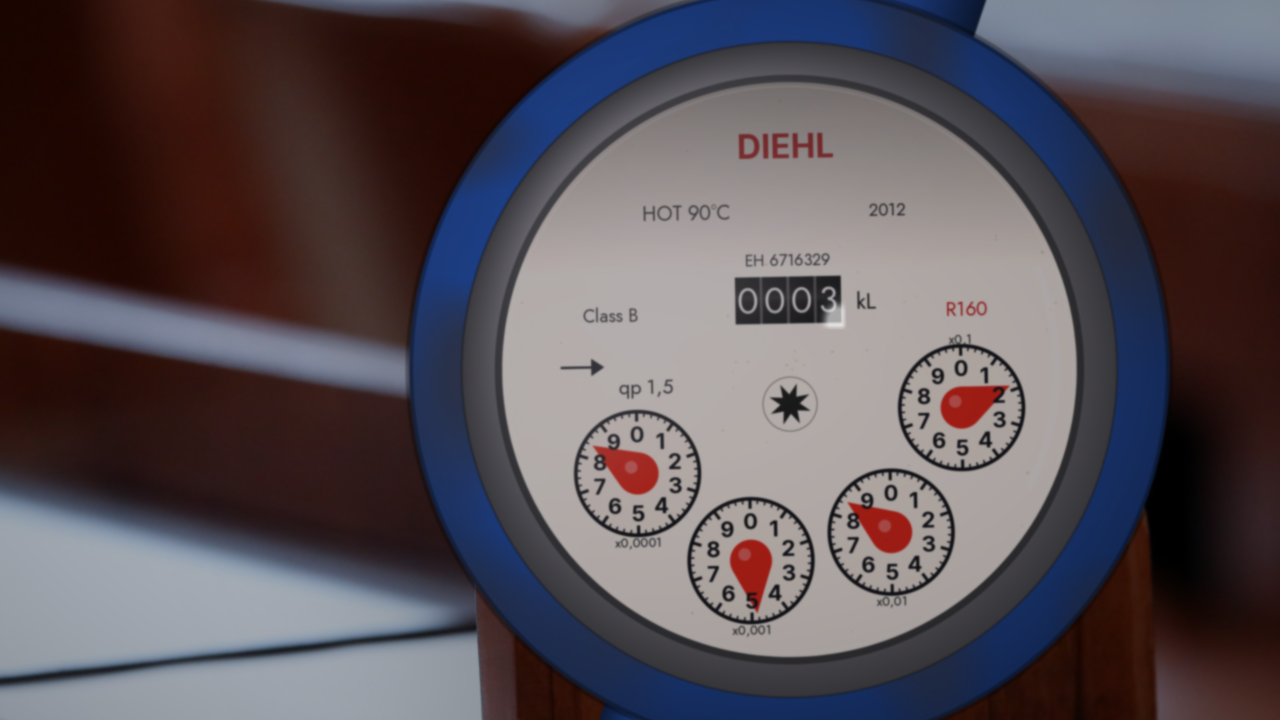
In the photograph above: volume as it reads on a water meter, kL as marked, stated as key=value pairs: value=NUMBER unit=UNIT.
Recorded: value=3.1848 unit=kL
